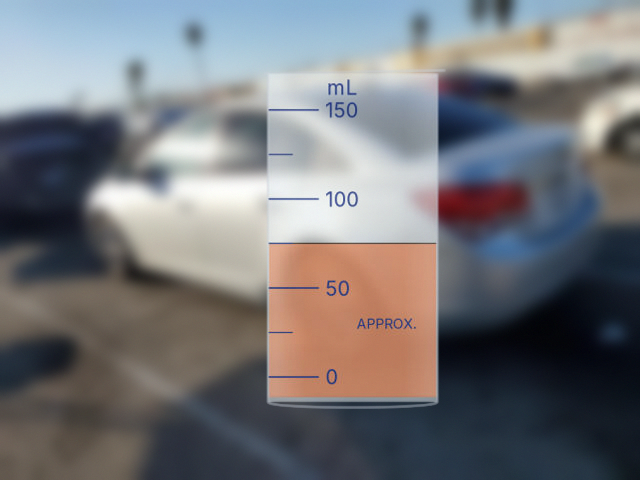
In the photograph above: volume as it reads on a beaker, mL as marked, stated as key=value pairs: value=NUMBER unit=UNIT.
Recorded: value=75 unit=mL
